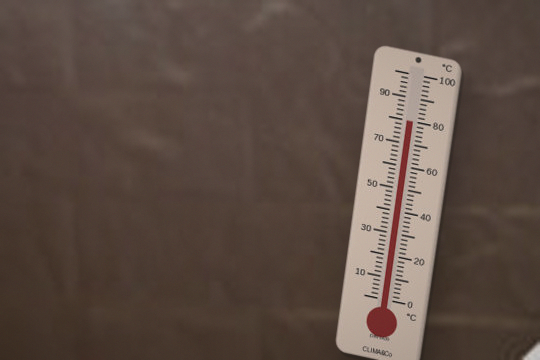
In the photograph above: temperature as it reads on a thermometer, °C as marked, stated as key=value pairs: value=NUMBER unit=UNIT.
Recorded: value=80 unit=°C
